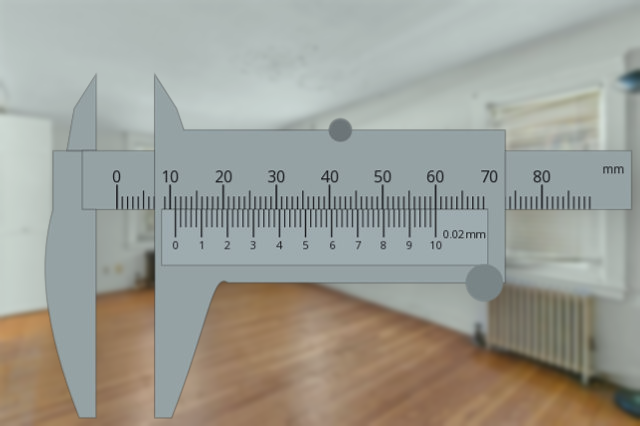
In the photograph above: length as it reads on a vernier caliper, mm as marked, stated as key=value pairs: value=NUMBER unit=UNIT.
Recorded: value=11.0 unit=mm
